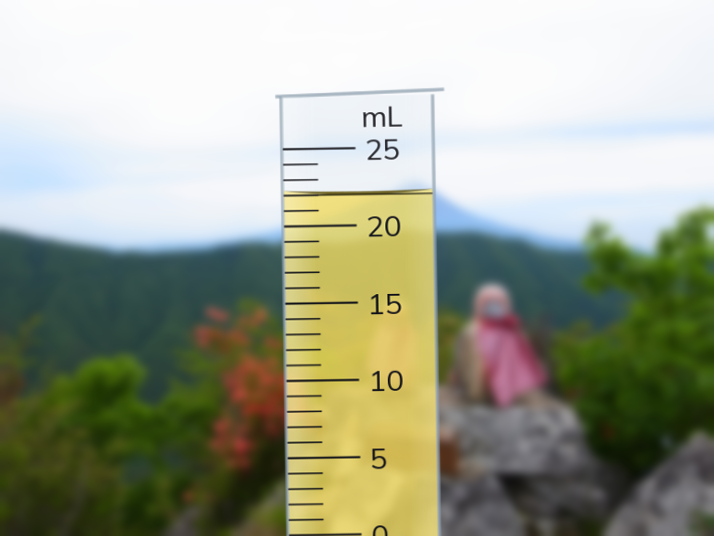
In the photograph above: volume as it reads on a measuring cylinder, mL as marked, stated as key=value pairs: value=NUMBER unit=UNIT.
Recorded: value=22 unit=mL
